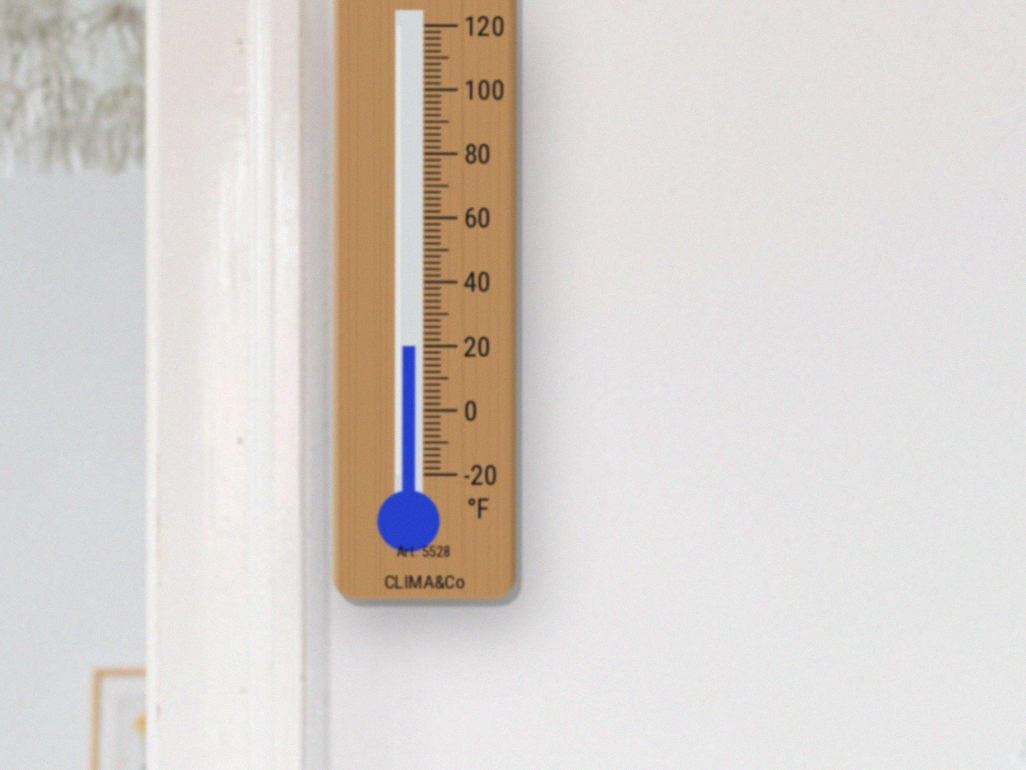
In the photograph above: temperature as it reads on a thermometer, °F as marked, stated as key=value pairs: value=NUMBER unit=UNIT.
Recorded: value=20 unit=°F
